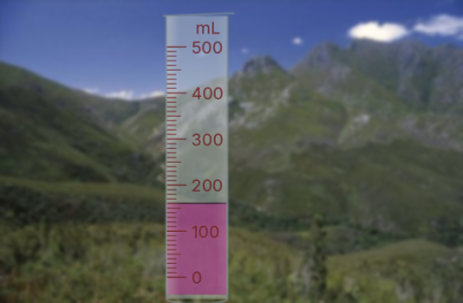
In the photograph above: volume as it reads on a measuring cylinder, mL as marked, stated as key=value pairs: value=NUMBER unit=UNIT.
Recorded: value=160 unit=mL
